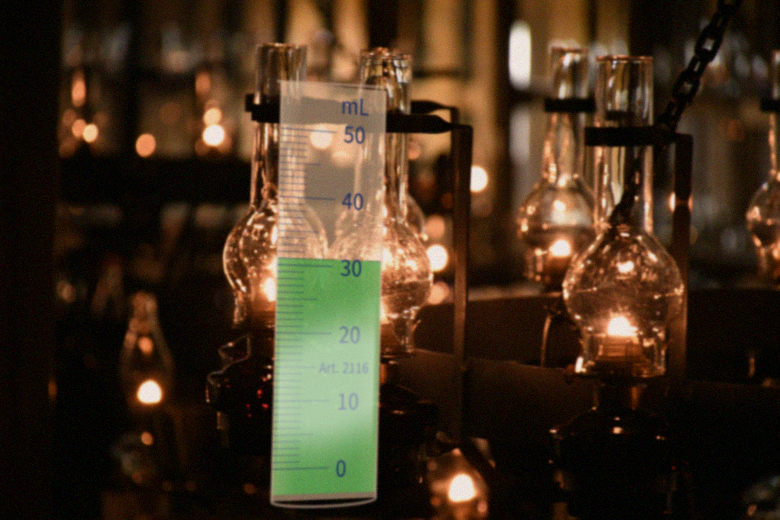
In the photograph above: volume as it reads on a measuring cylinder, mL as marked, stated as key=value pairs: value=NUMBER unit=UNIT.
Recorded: value=31 unit=mL
